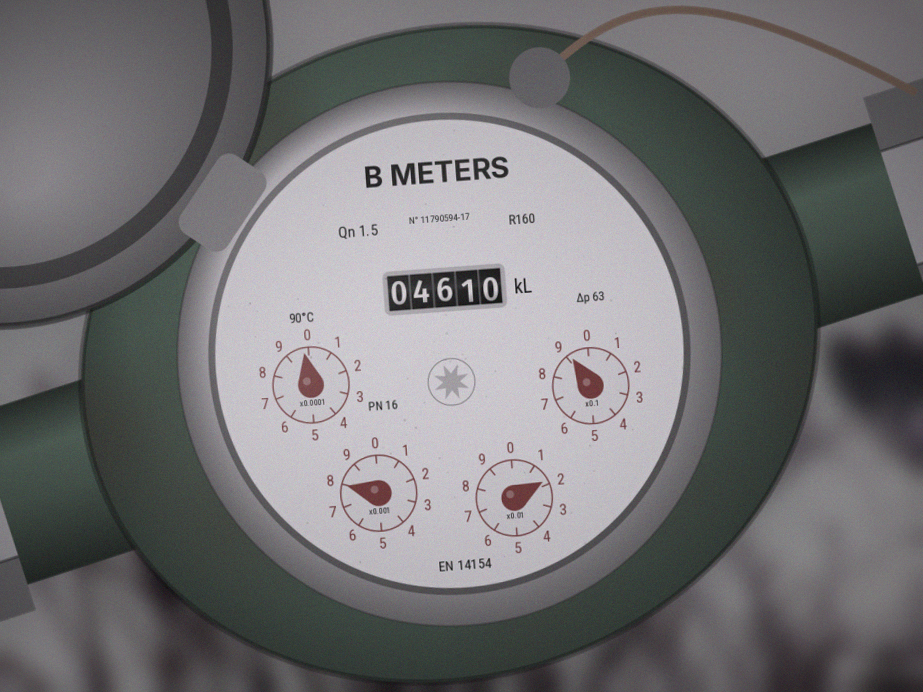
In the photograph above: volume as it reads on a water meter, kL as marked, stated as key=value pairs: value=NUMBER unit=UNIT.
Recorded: value=4609.9179 unit=kL
